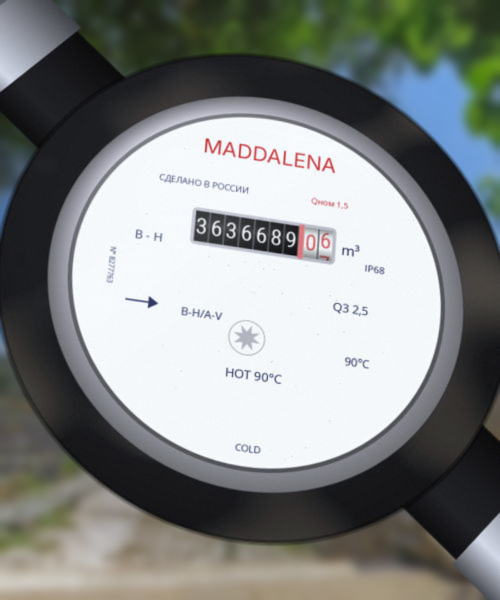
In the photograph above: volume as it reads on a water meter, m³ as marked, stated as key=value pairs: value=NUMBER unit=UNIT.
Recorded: value=3636689.06 unit=m³
